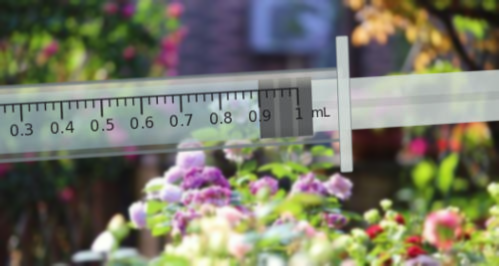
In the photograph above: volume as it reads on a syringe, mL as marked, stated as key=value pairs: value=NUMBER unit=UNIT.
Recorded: value=0.9 unit=mL
